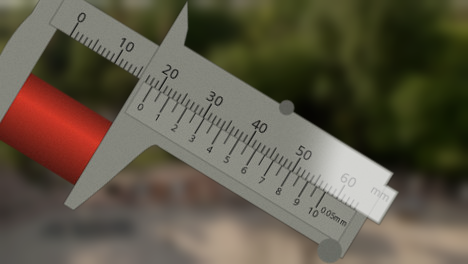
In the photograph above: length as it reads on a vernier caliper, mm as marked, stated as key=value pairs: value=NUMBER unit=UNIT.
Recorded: value=18.5 unit=mm
